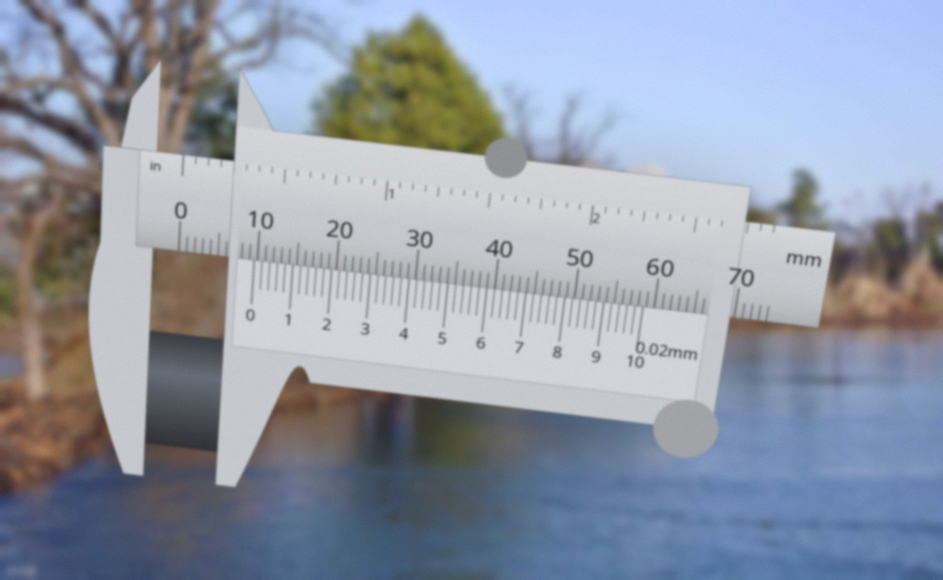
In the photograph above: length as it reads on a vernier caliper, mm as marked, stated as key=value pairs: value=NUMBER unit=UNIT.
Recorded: value=9.6 unit=mm
